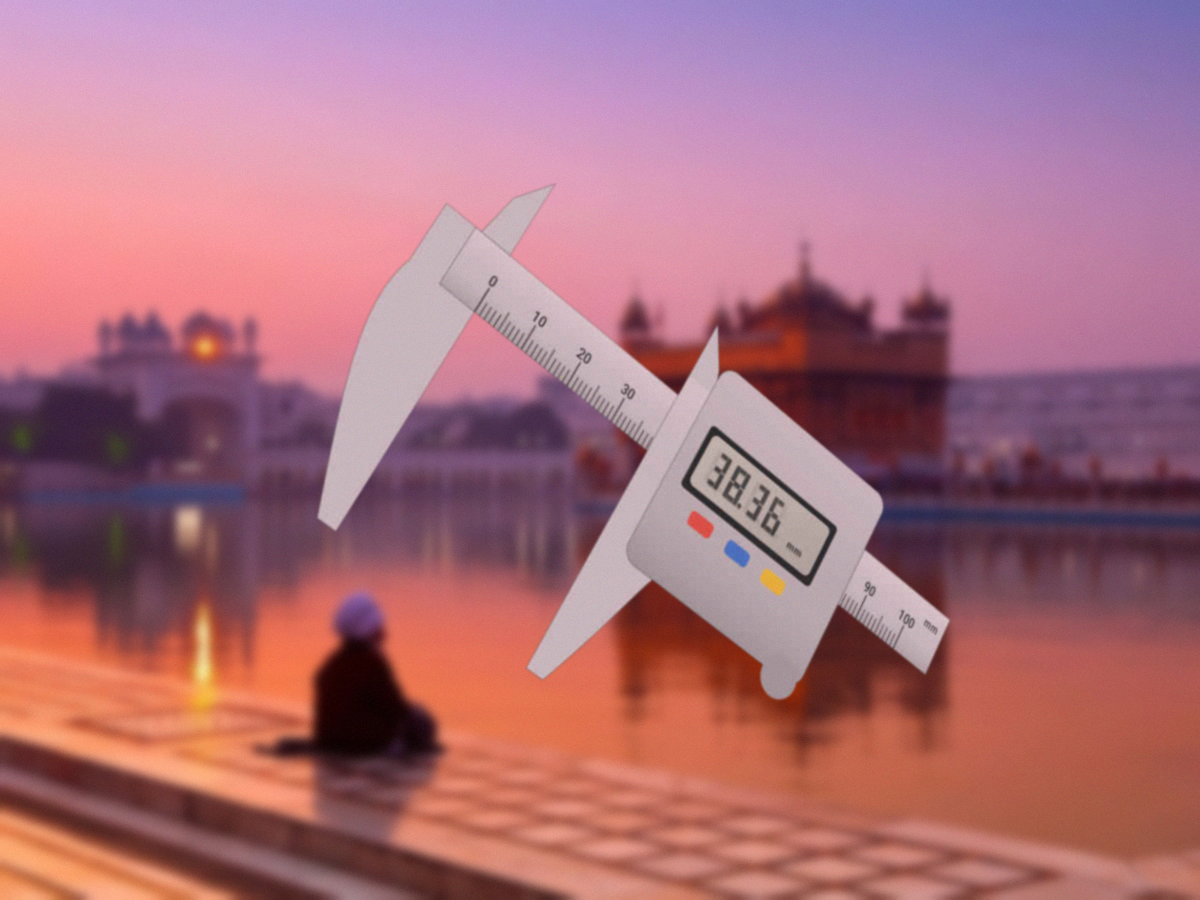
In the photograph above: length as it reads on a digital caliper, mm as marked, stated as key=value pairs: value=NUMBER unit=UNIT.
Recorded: value=38.36 unit=mm
